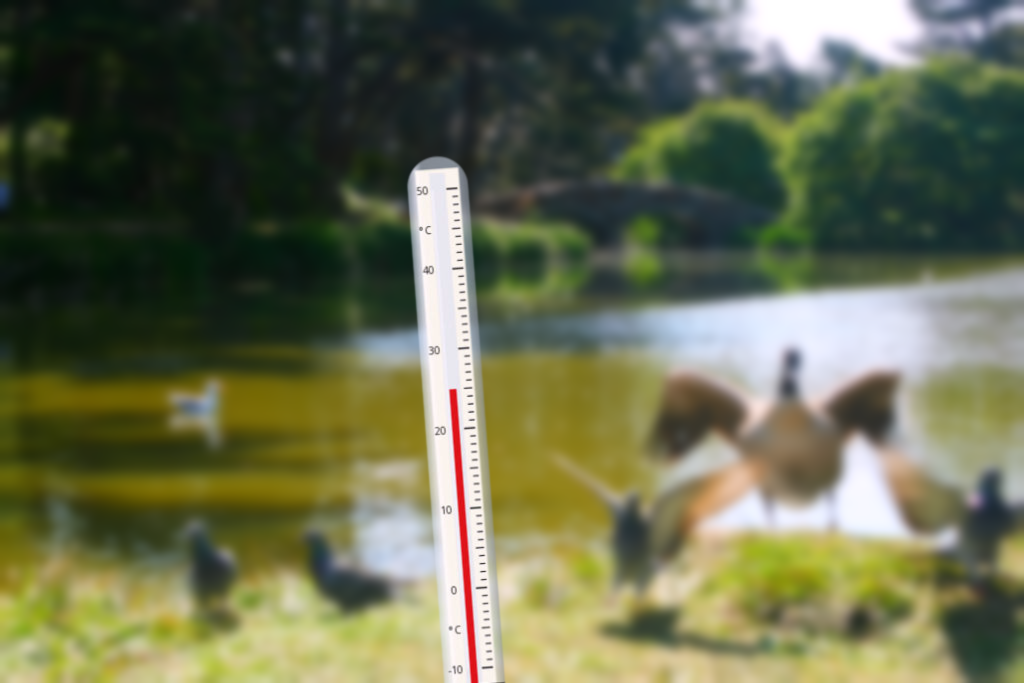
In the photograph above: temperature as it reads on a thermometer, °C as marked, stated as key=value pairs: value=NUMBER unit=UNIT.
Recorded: value=25 unit=°C
